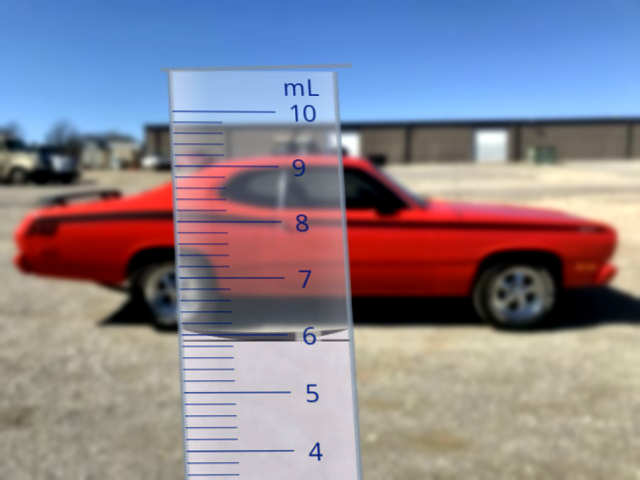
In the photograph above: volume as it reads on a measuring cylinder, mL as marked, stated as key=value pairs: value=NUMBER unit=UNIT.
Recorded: value=5.9 unit=mL
